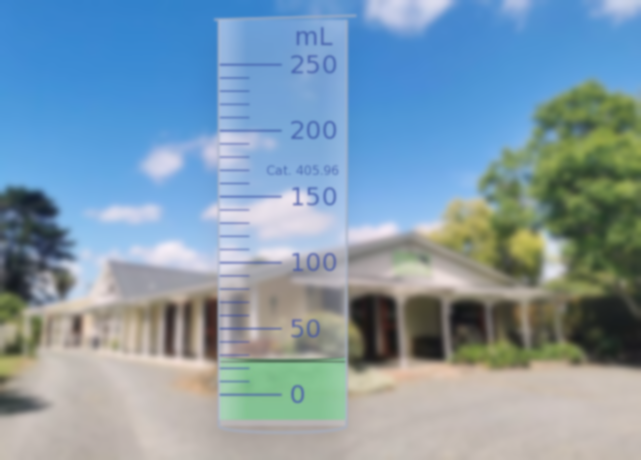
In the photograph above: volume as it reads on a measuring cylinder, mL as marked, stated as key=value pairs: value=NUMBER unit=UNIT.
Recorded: value=25 unit=mL
